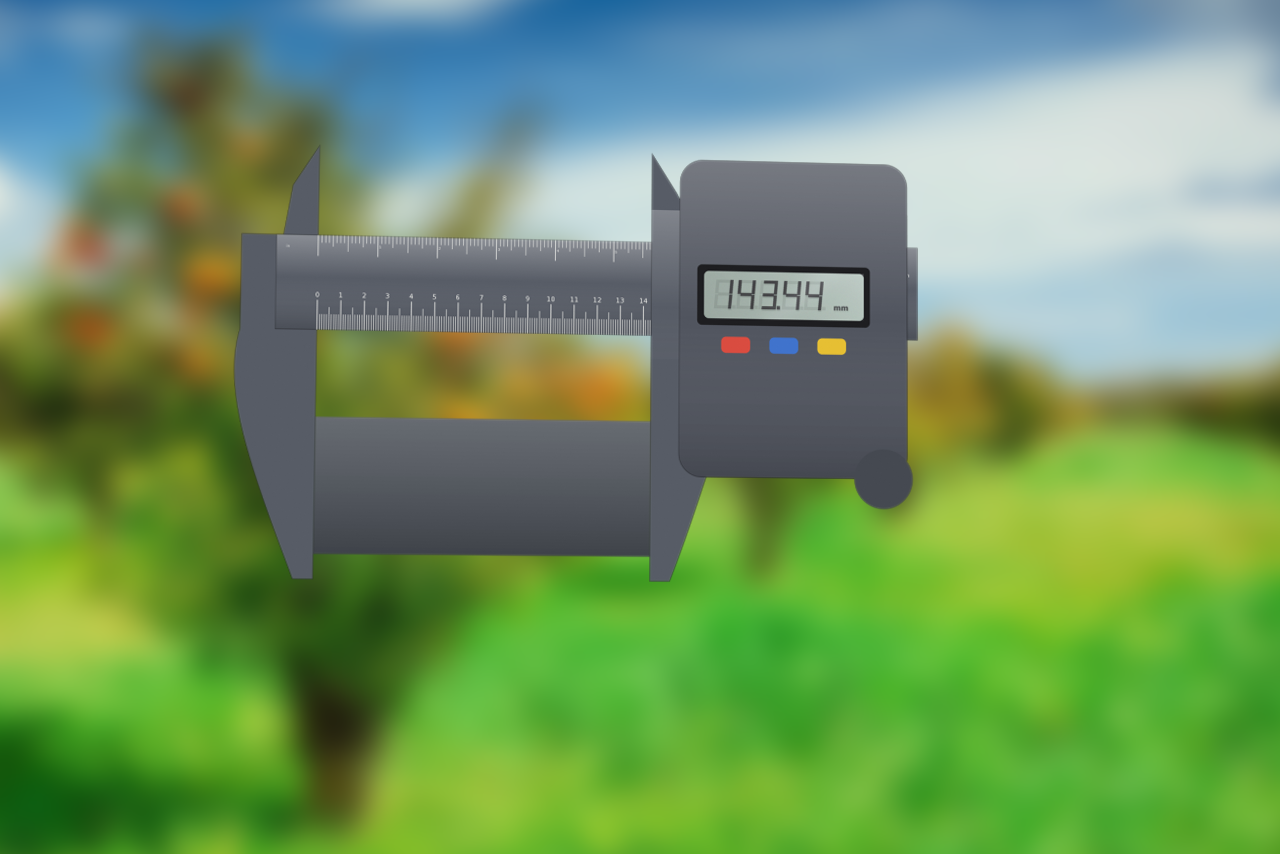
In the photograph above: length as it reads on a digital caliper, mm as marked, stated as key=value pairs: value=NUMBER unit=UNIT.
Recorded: value=143.44 unit=mm
